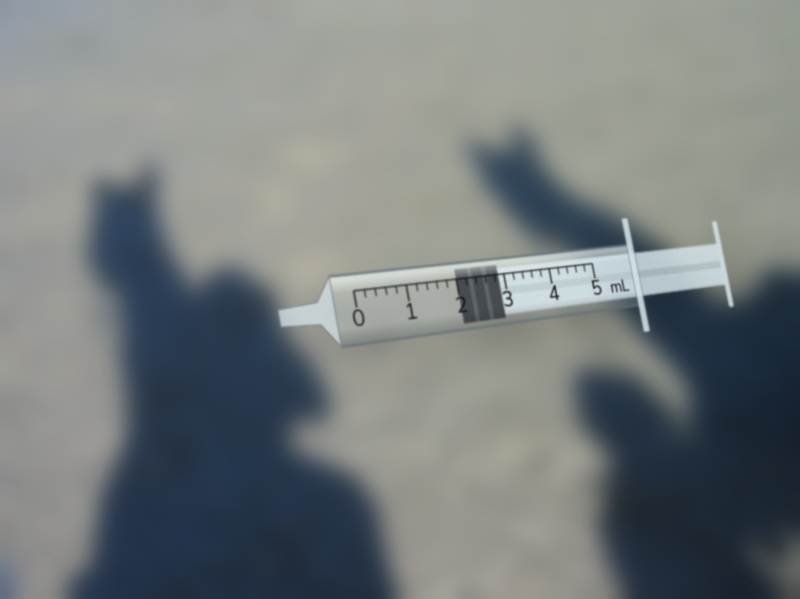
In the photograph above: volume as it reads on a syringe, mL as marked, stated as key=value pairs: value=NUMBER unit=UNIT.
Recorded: value=2 unit=mL
